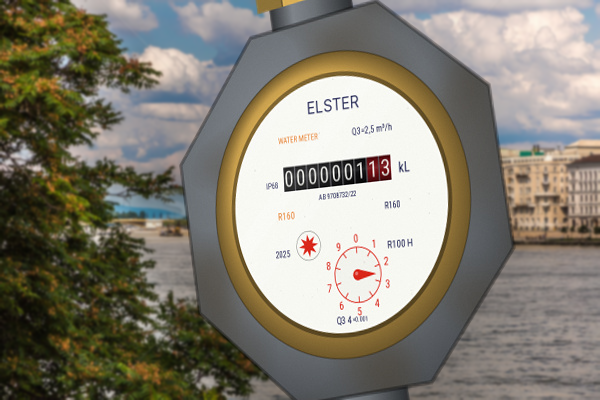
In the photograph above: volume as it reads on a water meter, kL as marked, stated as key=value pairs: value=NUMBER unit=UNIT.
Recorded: value=1.132 unit=kL
